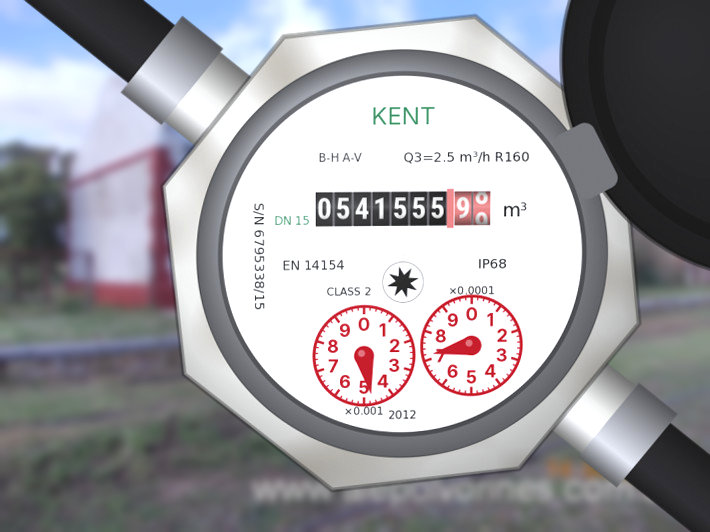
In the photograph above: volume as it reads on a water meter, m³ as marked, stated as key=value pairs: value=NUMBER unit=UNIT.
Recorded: value=541555.9847 unit=m³
